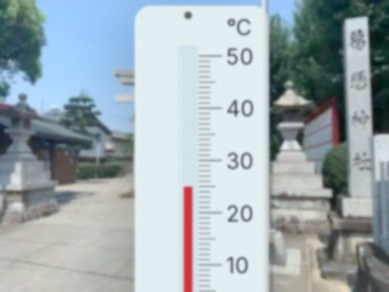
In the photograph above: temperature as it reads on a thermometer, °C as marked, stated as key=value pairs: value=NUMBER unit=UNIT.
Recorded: value=25 unit=°C
